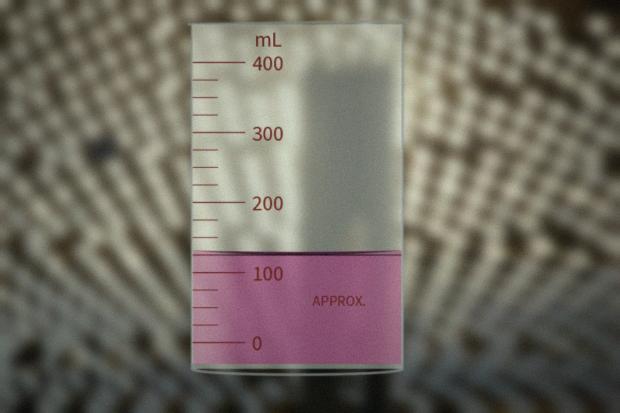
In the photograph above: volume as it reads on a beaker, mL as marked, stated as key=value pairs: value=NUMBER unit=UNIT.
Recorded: value=125 unit=mL
